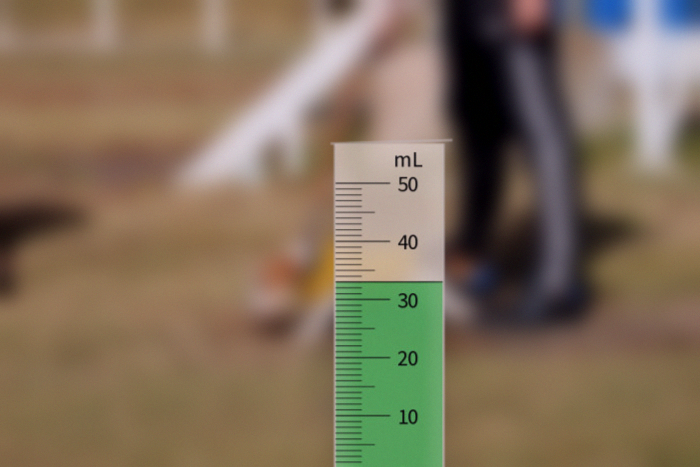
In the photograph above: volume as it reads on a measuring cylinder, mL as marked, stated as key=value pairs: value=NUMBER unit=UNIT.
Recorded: value=33 unit=mL
